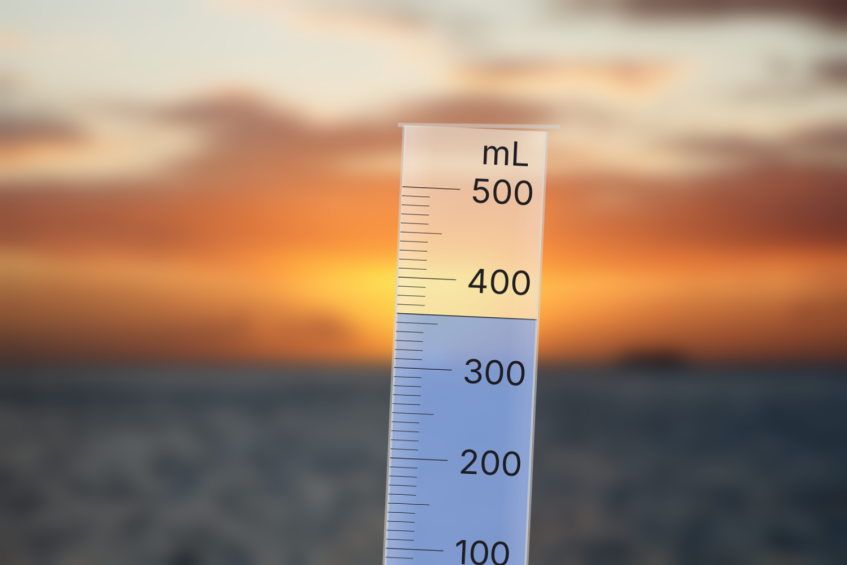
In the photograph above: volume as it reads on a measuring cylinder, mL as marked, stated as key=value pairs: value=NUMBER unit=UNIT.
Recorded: value=360 unit=mL
